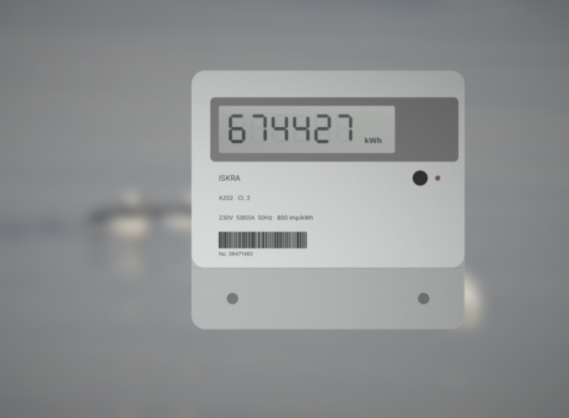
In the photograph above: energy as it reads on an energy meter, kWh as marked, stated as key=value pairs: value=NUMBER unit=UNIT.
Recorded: value=674427 unit=kWh
